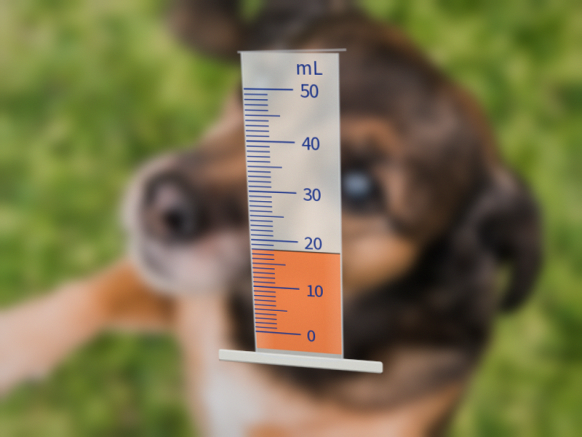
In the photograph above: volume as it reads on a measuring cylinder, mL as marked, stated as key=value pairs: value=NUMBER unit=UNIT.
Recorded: value=18 unit=mL
